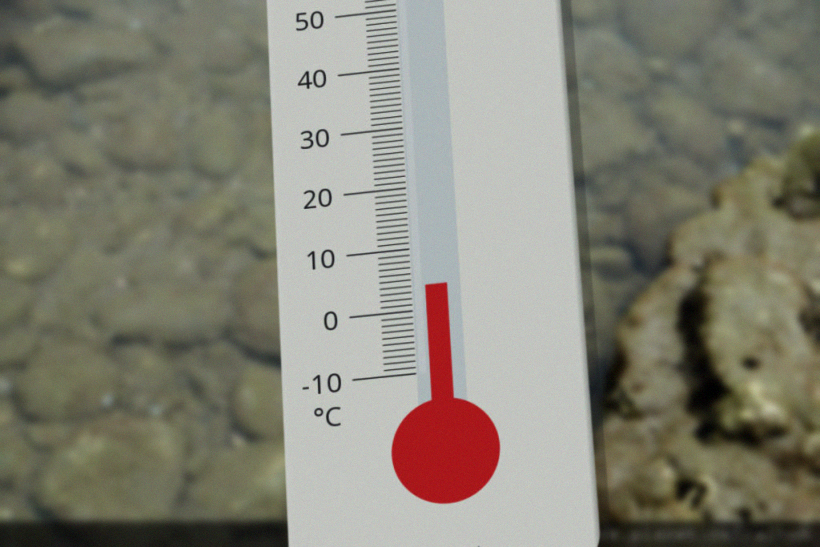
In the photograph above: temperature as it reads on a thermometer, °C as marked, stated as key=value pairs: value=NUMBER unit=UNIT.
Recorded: value=4 unit=°C
